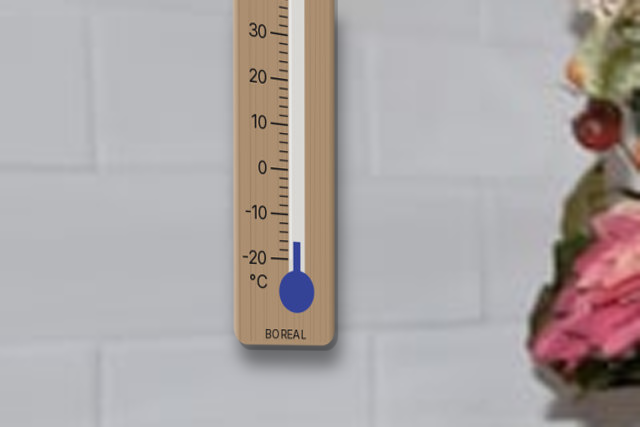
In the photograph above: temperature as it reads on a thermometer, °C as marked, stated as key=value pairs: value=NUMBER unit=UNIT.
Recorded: value=-16 unit=°C
